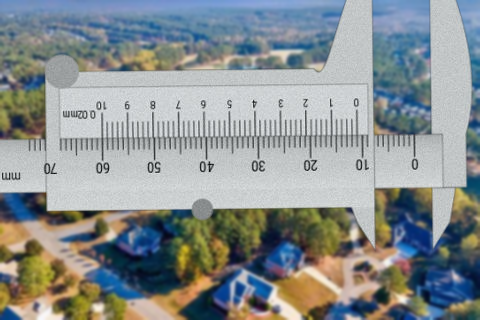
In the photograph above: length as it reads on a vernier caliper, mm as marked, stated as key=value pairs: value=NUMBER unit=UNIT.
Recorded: value=11.0 unit=mm
